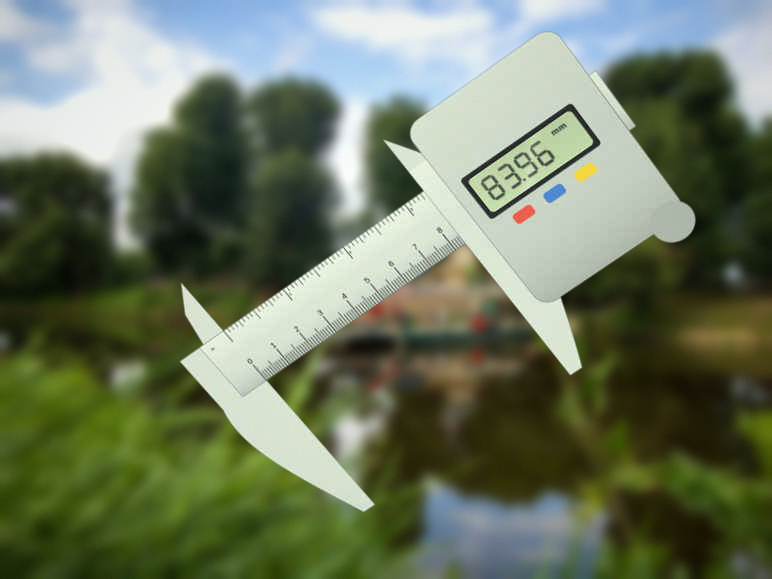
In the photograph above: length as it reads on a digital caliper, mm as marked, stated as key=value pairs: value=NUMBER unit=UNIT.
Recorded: value=83.96 unit=mm
